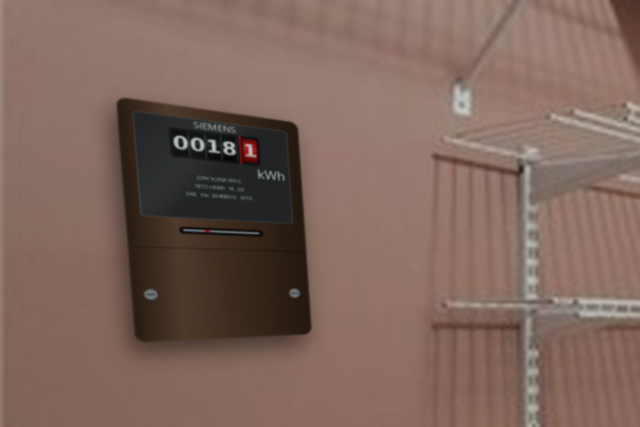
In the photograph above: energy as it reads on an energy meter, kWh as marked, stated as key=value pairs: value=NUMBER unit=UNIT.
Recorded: value=18.1 unit=kWh
